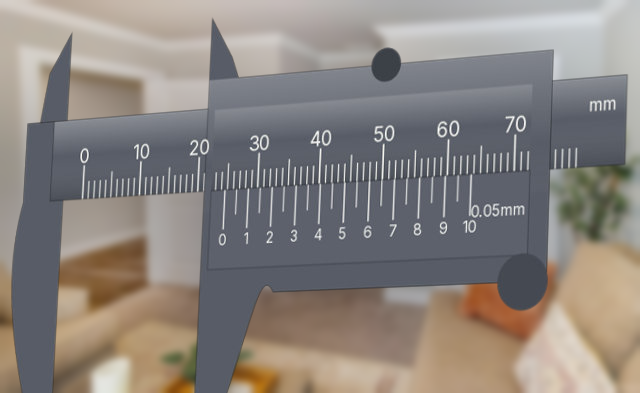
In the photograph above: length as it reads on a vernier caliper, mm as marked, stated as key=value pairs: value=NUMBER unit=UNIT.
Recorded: value=24.6 unit=mm
